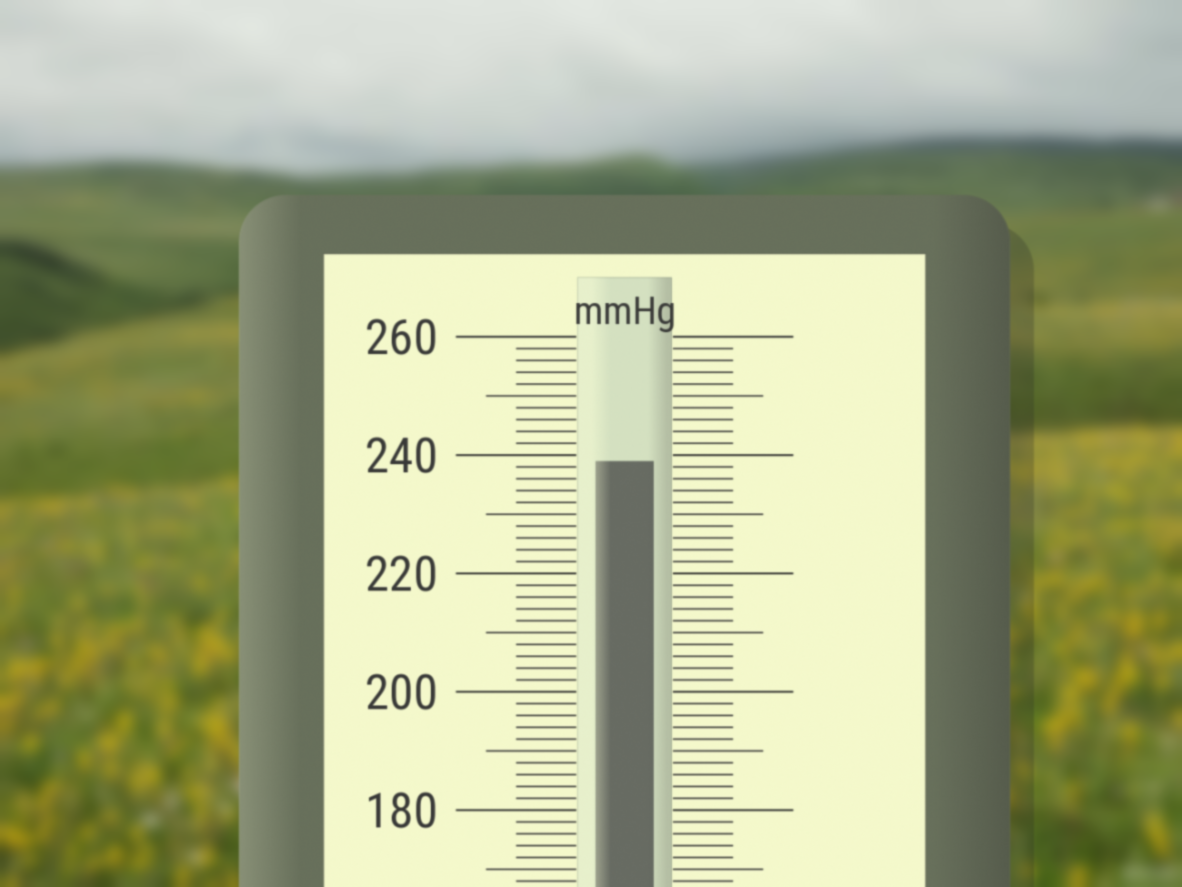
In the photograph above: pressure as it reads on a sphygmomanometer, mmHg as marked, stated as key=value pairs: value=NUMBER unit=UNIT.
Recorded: value=239 unit=mmHg
